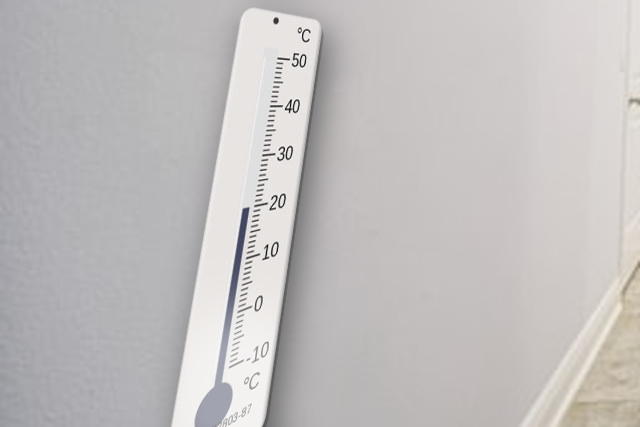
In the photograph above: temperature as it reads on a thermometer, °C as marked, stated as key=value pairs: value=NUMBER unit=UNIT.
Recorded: value=20 unit=°C
